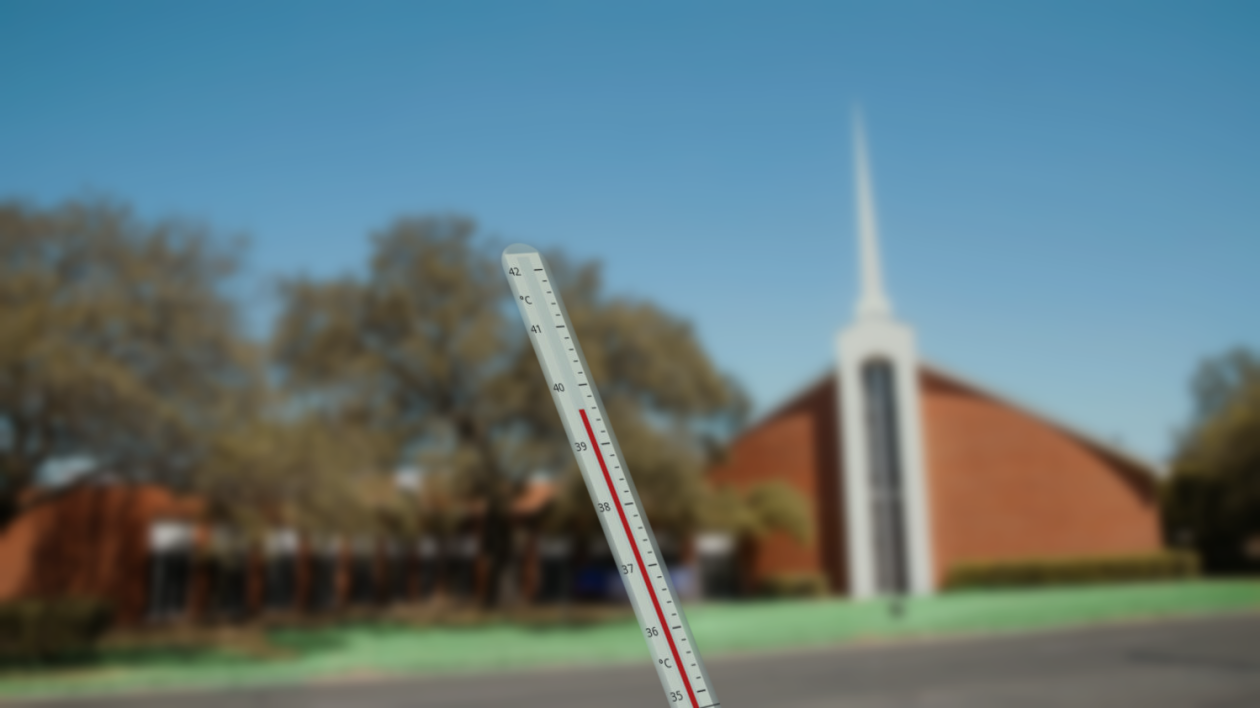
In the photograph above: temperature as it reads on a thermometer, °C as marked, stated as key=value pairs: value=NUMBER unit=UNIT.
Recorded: value=39.6 unit=°C
